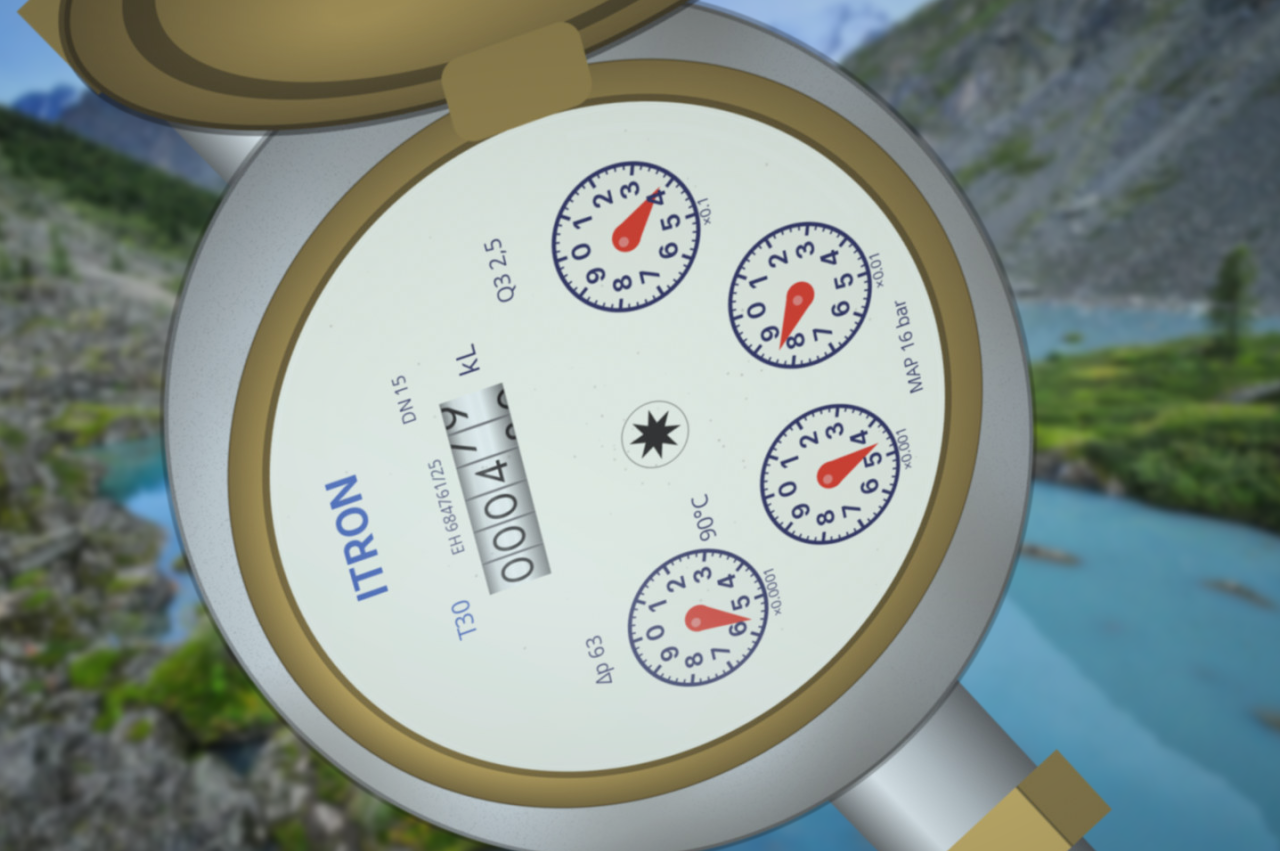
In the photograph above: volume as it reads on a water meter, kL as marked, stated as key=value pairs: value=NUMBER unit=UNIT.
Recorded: value=479.3845 unit=kL
